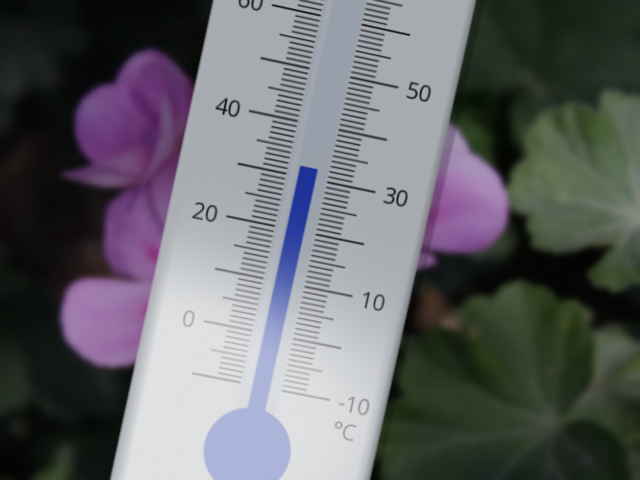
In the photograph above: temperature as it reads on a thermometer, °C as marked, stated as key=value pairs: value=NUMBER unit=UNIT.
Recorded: value=32 unit=°C
